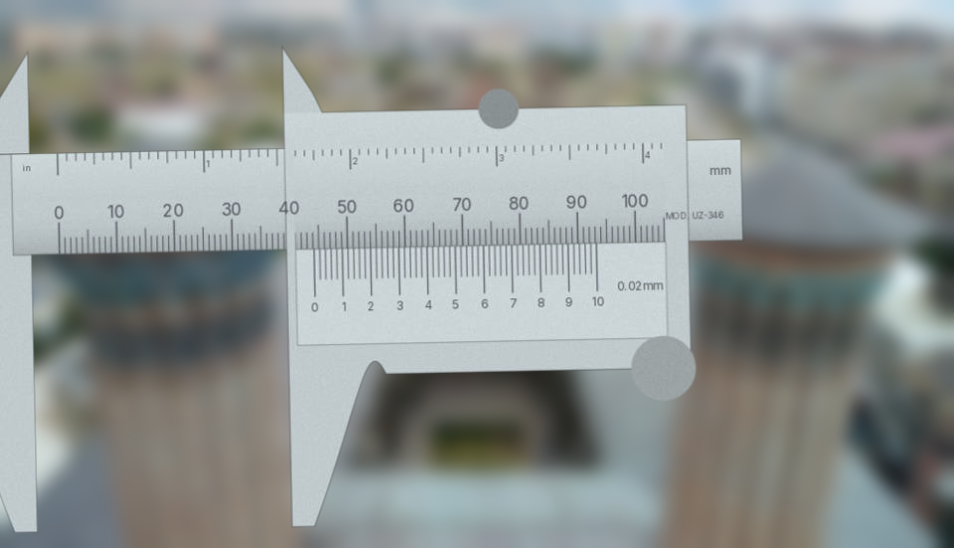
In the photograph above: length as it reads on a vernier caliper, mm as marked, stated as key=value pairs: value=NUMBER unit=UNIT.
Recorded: value=44.2 unit=mm
